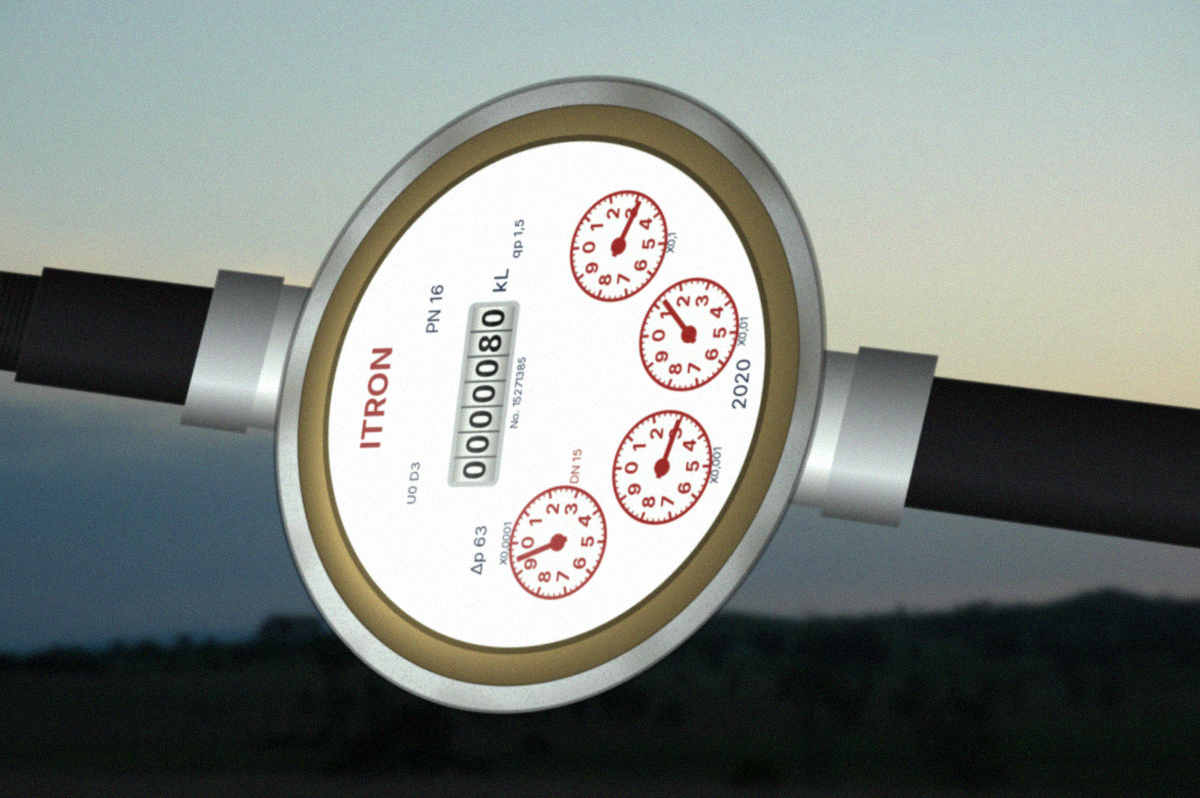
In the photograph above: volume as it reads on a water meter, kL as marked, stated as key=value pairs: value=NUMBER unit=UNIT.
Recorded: value=80.3129 unit=kL
